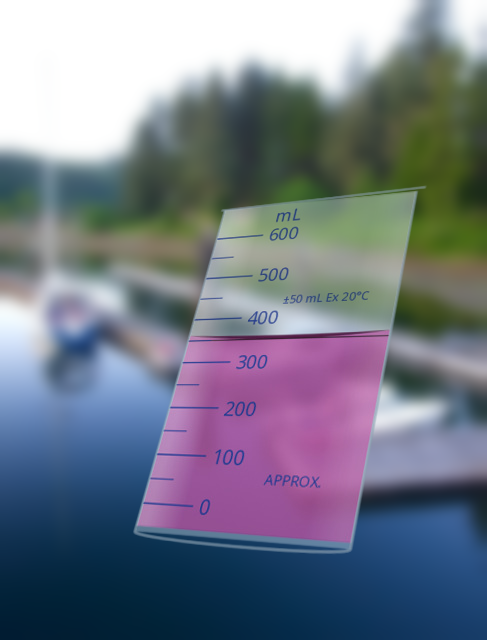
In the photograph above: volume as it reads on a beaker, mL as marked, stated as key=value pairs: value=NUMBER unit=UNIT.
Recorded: value=350 unit=mL
